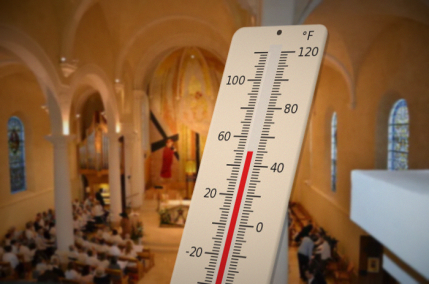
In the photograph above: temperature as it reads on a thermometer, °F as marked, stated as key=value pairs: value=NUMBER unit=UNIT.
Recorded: value=50 unit=°F
